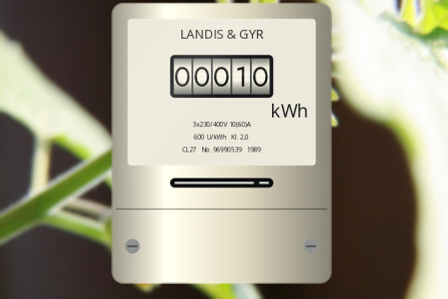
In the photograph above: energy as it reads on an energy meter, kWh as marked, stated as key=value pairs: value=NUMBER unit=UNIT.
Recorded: value=10 unit=kWh
